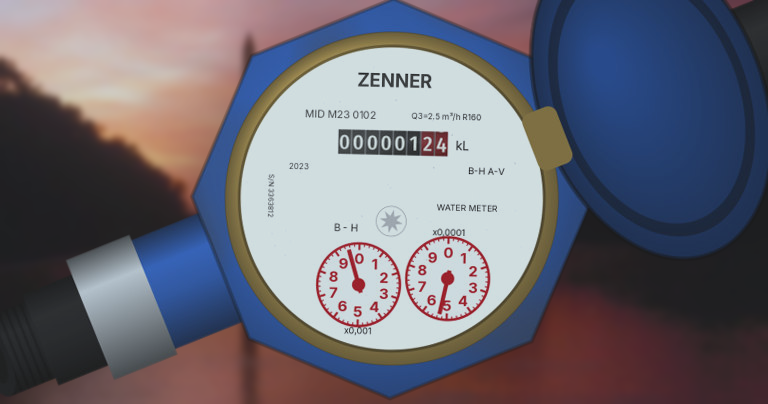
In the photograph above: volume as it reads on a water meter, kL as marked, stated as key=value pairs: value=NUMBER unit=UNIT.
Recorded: value=1.2395 unit=kL
